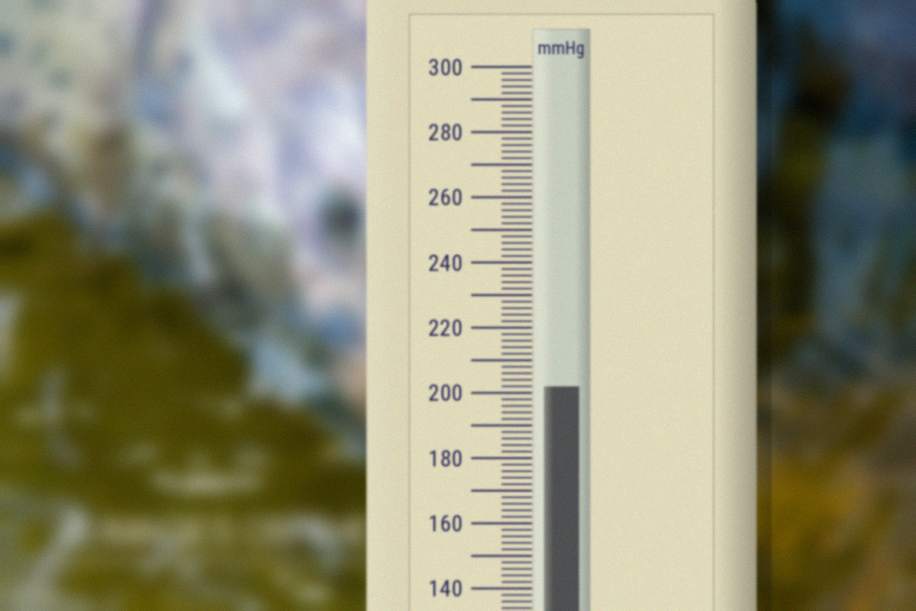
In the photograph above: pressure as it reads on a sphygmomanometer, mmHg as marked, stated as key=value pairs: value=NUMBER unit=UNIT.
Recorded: value=202 unit=mmHg
